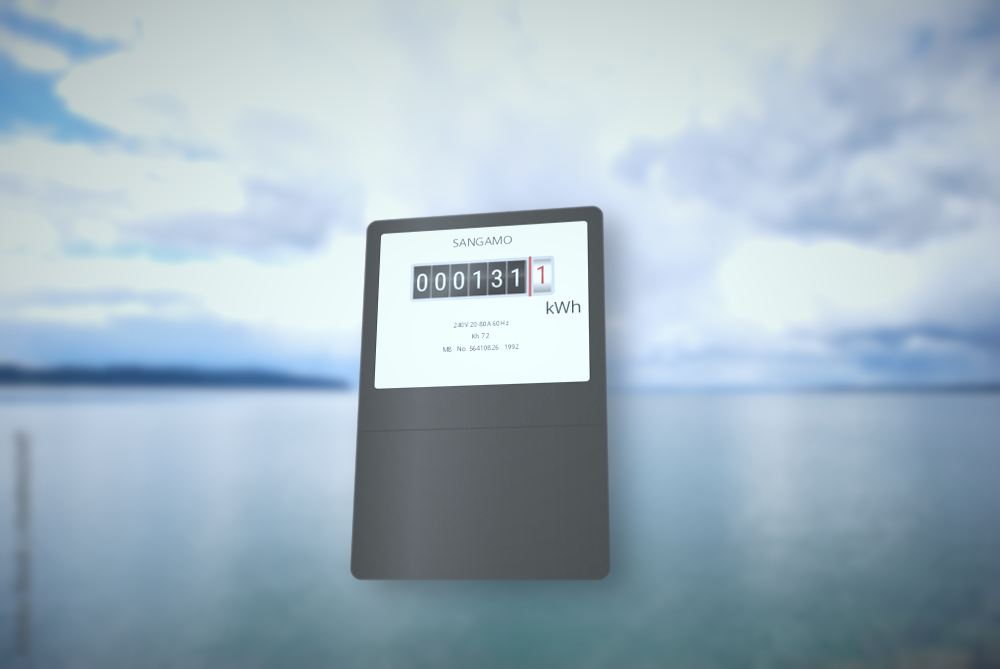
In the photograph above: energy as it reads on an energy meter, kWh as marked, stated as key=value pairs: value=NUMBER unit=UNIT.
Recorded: value=131.1 unit=kWh
